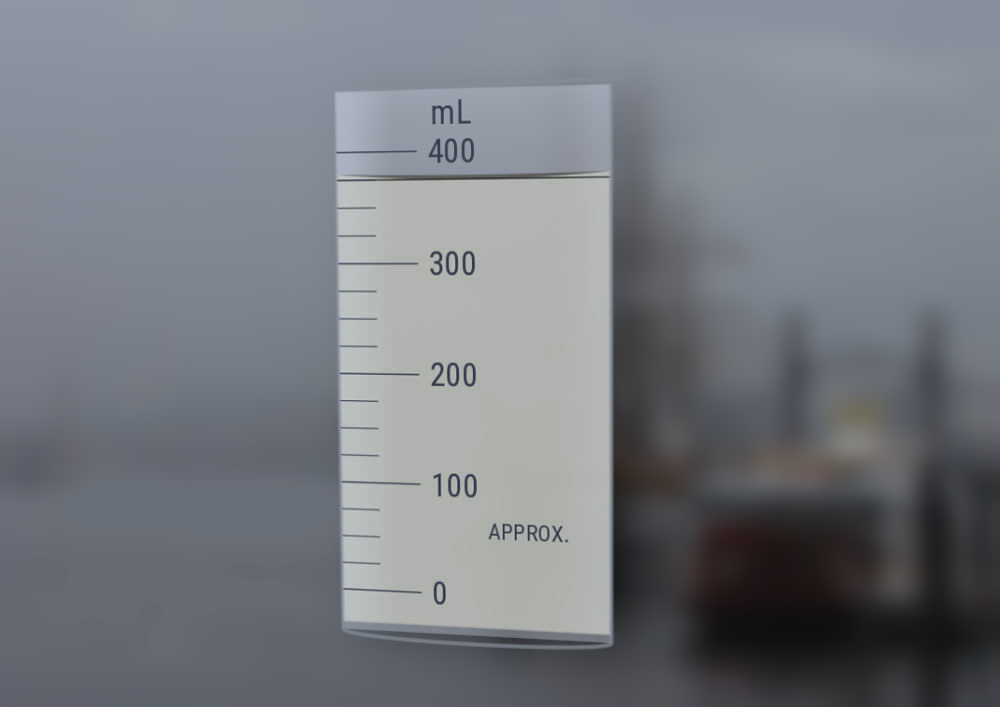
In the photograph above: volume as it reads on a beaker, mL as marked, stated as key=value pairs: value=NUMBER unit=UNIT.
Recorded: value=375 unit=mL
